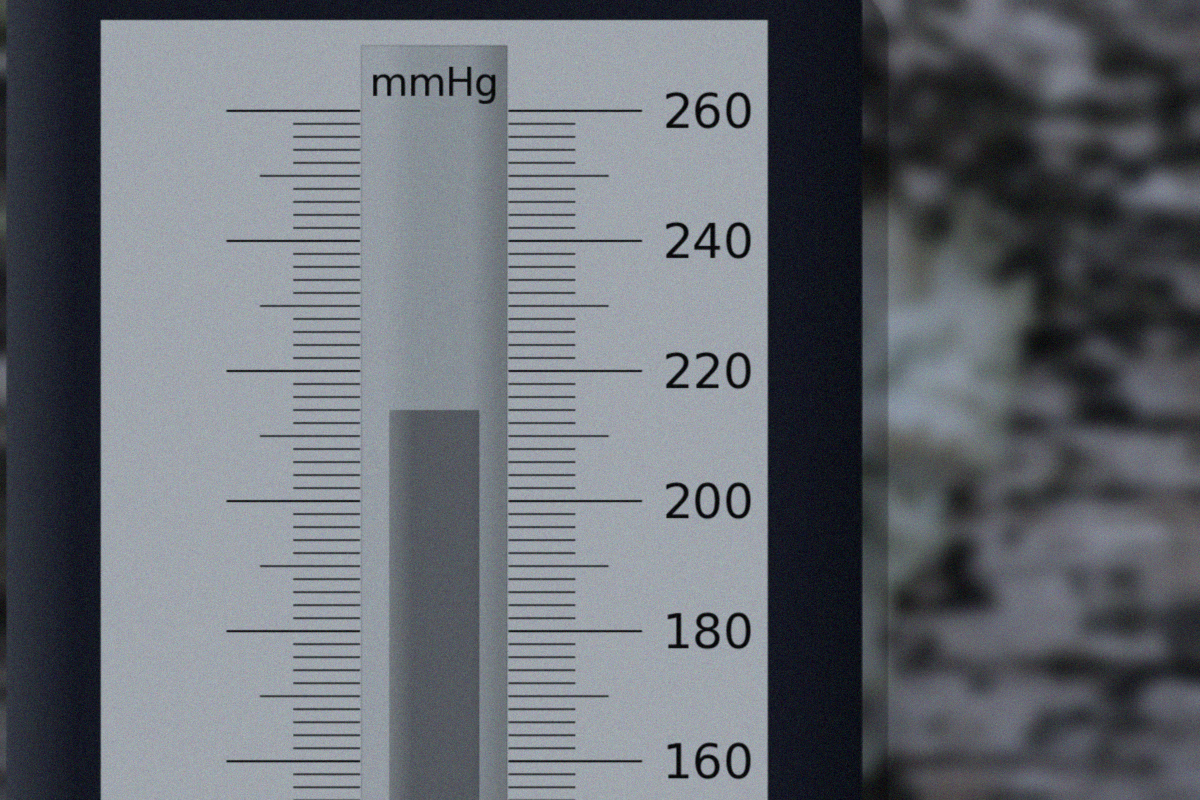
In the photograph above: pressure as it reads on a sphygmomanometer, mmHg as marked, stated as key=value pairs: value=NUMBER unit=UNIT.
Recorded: value=214 unit=mmHg
